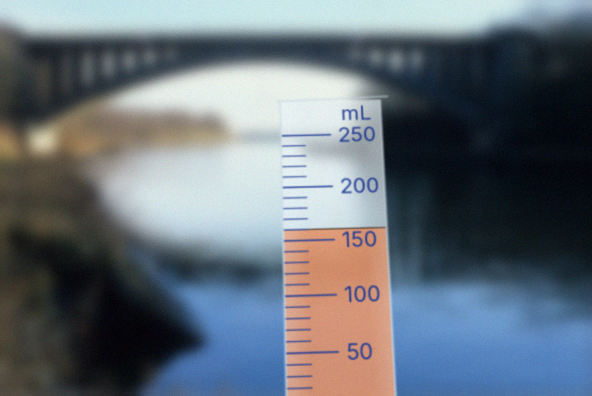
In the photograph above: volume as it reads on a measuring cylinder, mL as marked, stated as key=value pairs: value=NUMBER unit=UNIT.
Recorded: value=160 unit=mL
